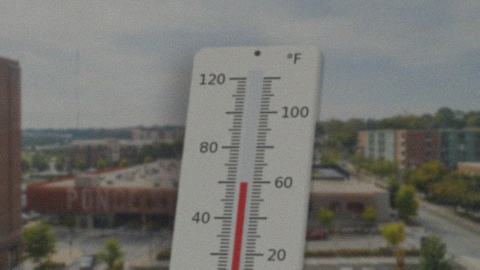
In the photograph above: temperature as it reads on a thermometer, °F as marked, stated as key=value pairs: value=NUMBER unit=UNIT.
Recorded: value=60 unit=°F
